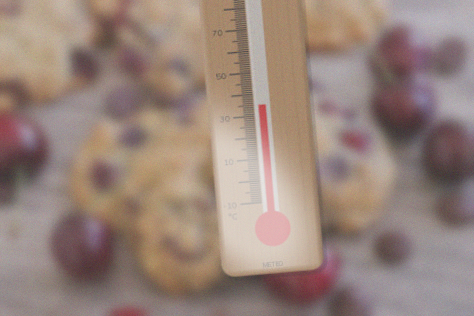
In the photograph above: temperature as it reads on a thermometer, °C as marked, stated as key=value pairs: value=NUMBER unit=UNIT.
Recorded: value=35 unit=°C
